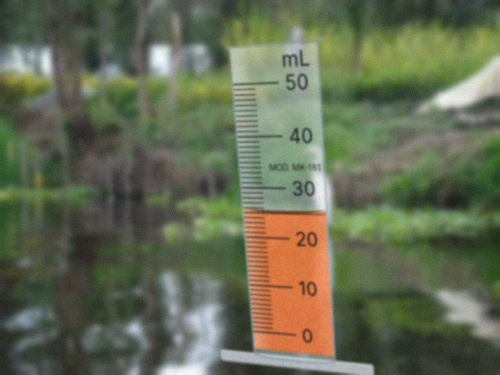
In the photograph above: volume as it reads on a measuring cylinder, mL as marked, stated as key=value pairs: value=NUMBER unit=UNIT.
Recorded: value=25 unit=mL
